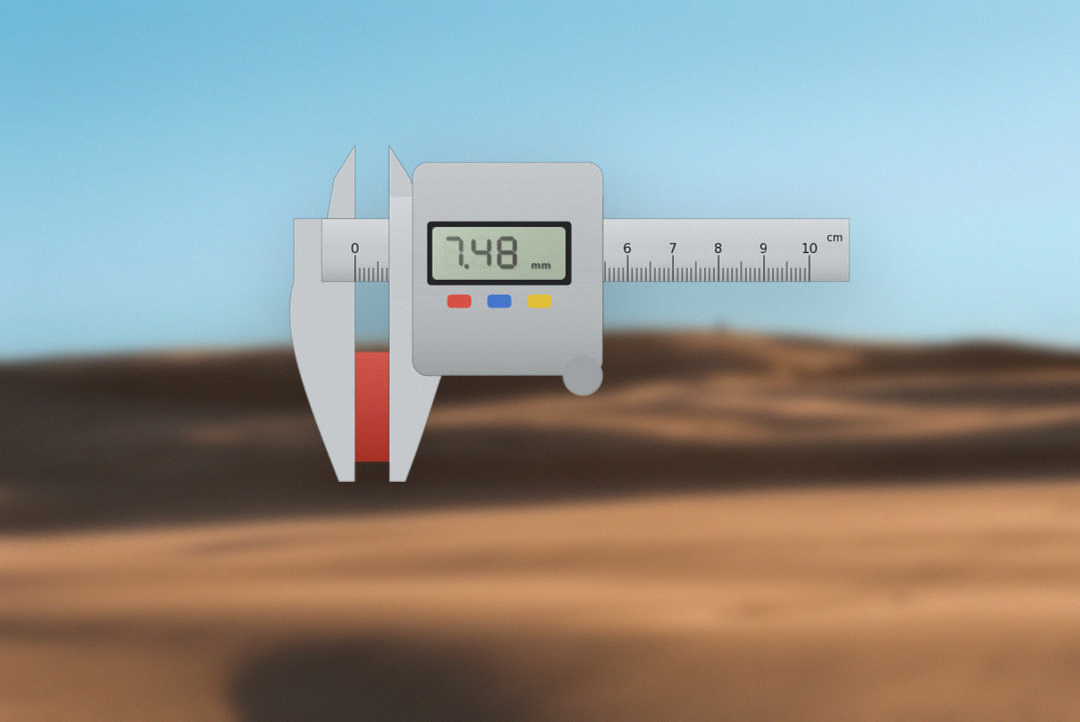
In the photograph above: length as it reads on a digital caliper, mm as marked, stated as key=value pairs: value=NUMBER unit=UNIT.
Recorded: value=7.48 unit=mm
